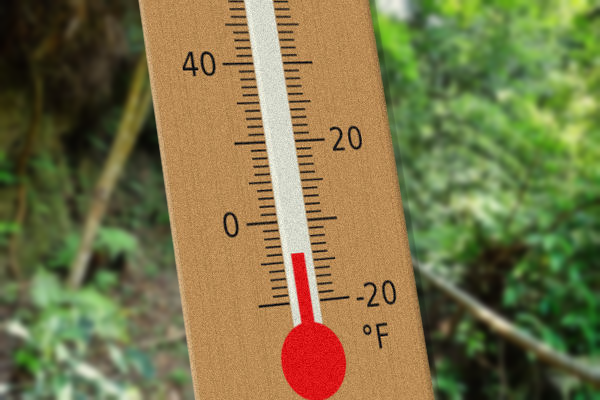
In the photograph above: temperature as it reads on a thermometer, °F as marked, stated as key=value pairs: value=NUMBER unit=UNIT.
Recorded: value=-8 unit=°F
